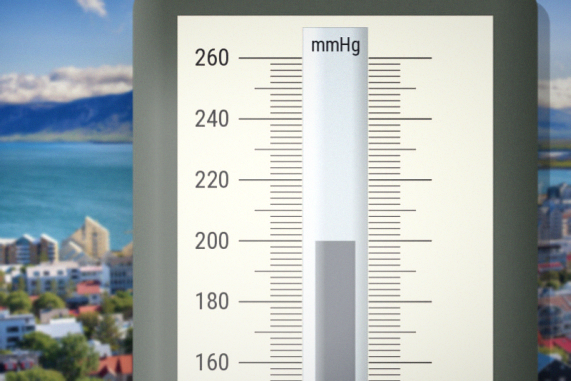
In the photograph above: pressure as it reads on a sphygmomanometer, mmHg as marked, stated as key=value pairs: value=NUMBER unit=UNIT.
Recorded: value=200 unit=mmHg
